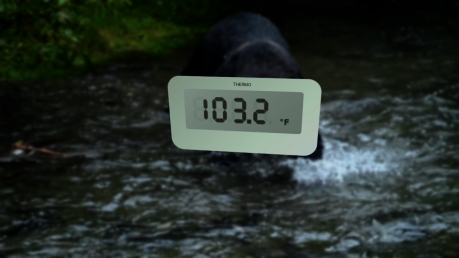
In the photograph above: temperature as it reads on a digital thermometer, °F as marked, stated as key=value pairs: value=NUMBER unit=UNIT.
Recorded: value=103.2 unit=°F
